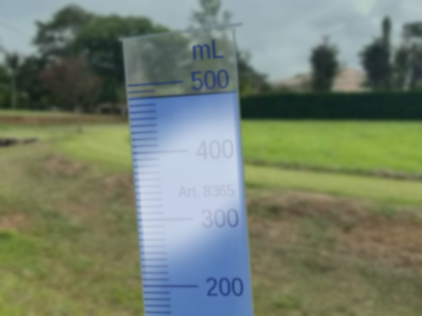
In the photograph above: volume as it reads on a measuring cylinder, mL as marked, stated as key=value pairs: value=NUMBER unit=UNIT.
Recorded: value=480 unit=mL
